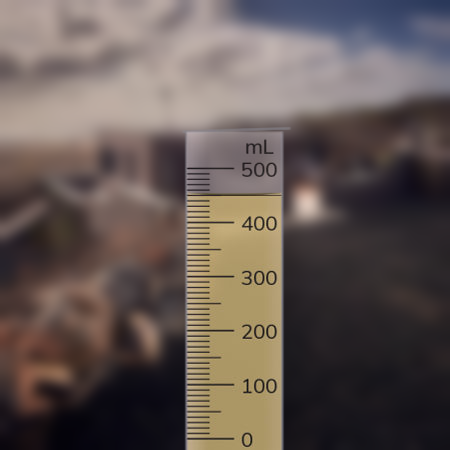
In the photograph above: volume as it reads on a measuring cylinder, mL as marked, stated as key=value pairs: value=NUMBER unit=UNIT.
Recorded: value=450 unit=mL
